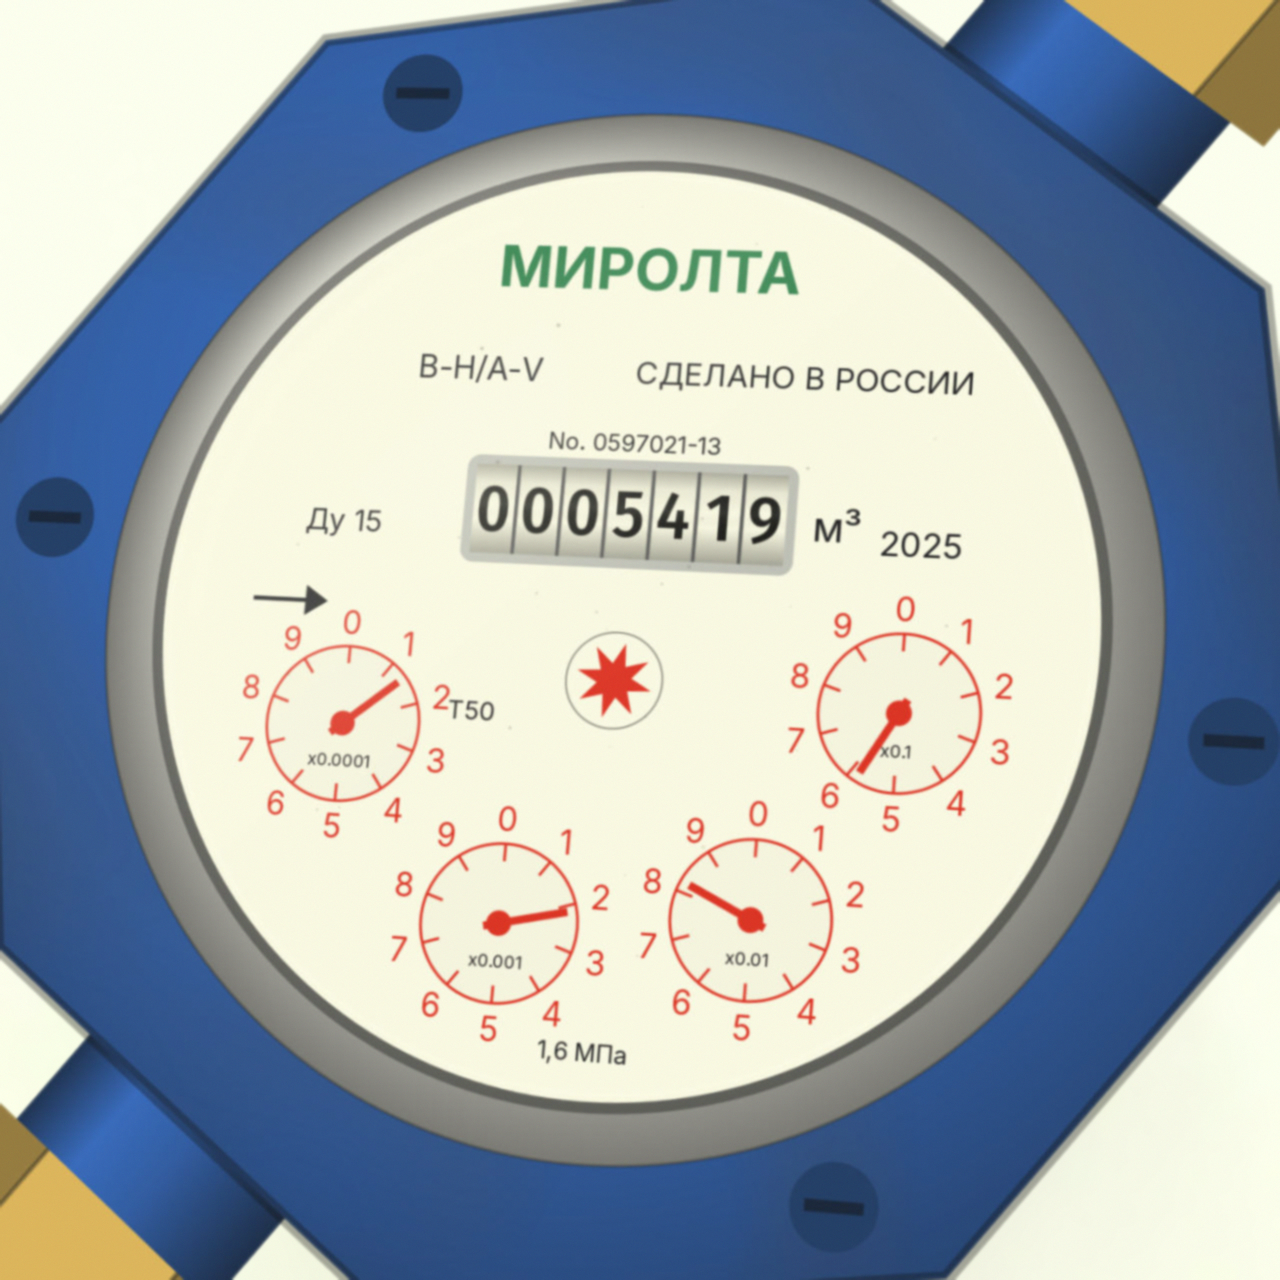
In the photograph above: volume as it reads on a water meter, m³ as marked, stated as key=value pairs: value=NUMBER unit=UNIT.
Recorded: value=5419.5821 unit=m³
